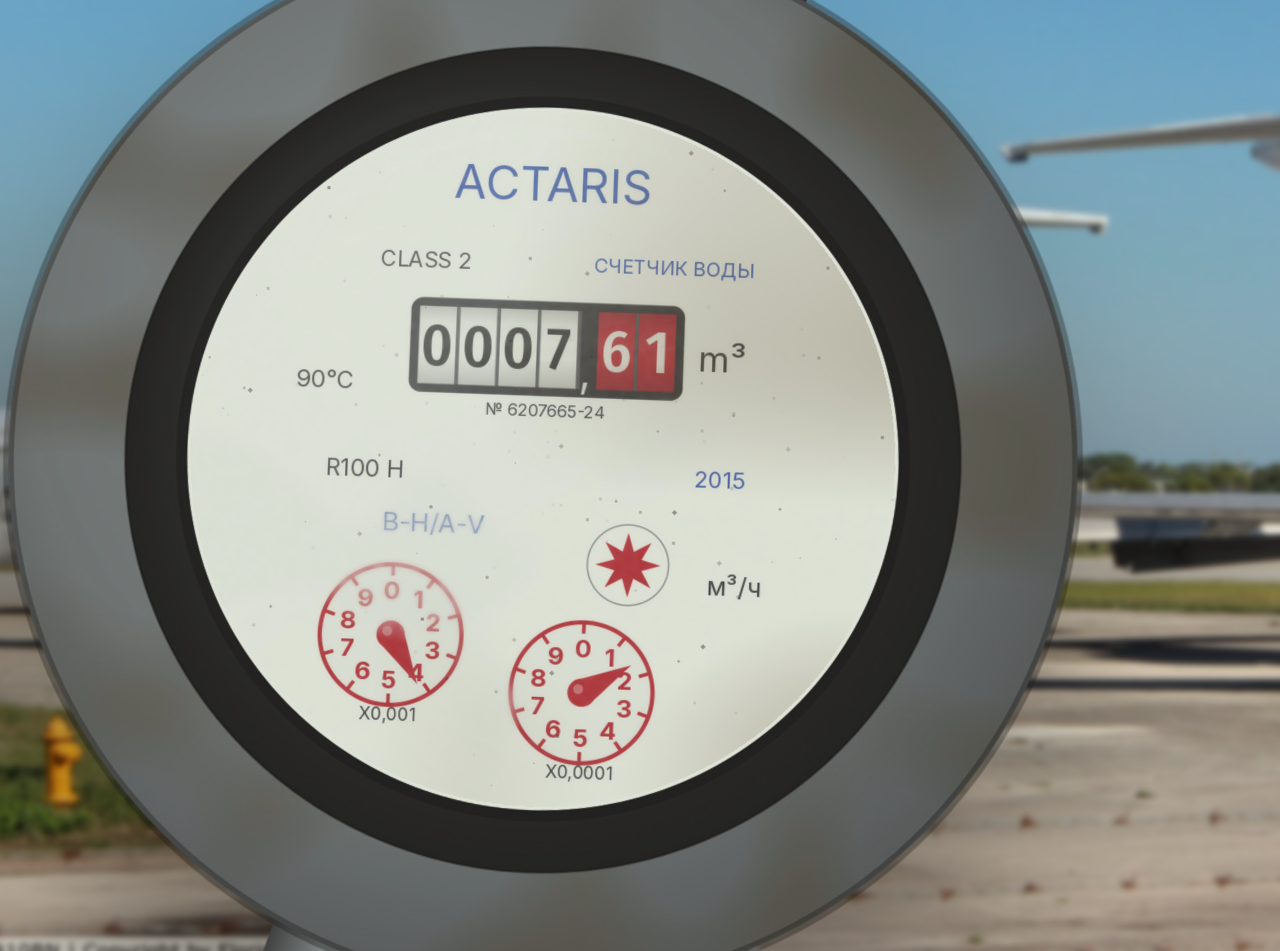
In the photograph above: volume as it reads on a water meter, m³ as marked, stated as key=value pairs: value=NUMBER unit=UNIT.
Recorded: value=7.6141 unit=m³
